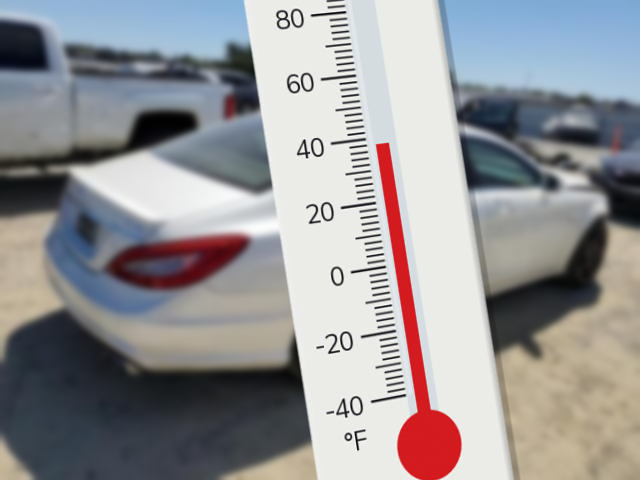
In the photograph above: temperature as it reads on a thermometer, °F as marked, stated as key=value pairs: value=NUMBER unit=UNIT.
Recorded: value=38 unit=°F
